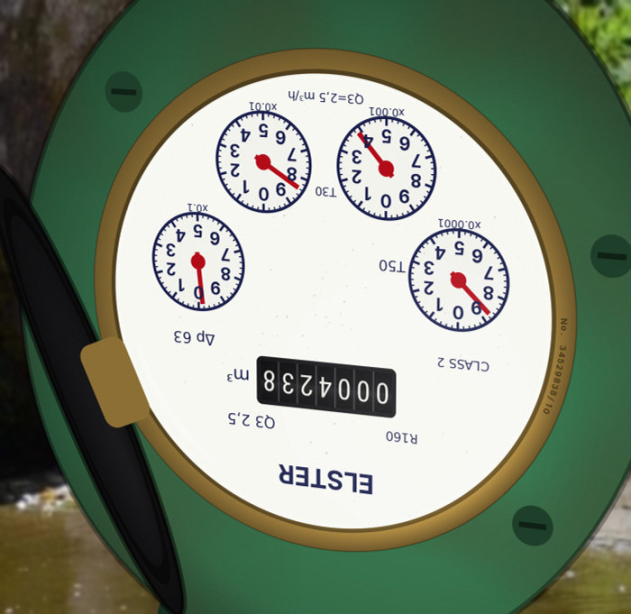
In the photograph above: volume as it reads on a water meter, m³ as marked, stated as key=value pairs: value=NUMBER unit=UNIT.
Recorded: value=4237.9838 unit=m³
